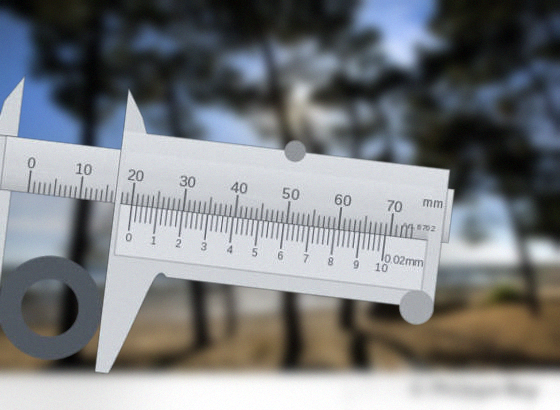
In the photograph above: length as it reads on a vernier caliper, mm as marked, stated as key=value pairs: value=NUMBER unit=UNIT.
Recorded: value=20.0 unit=mm
